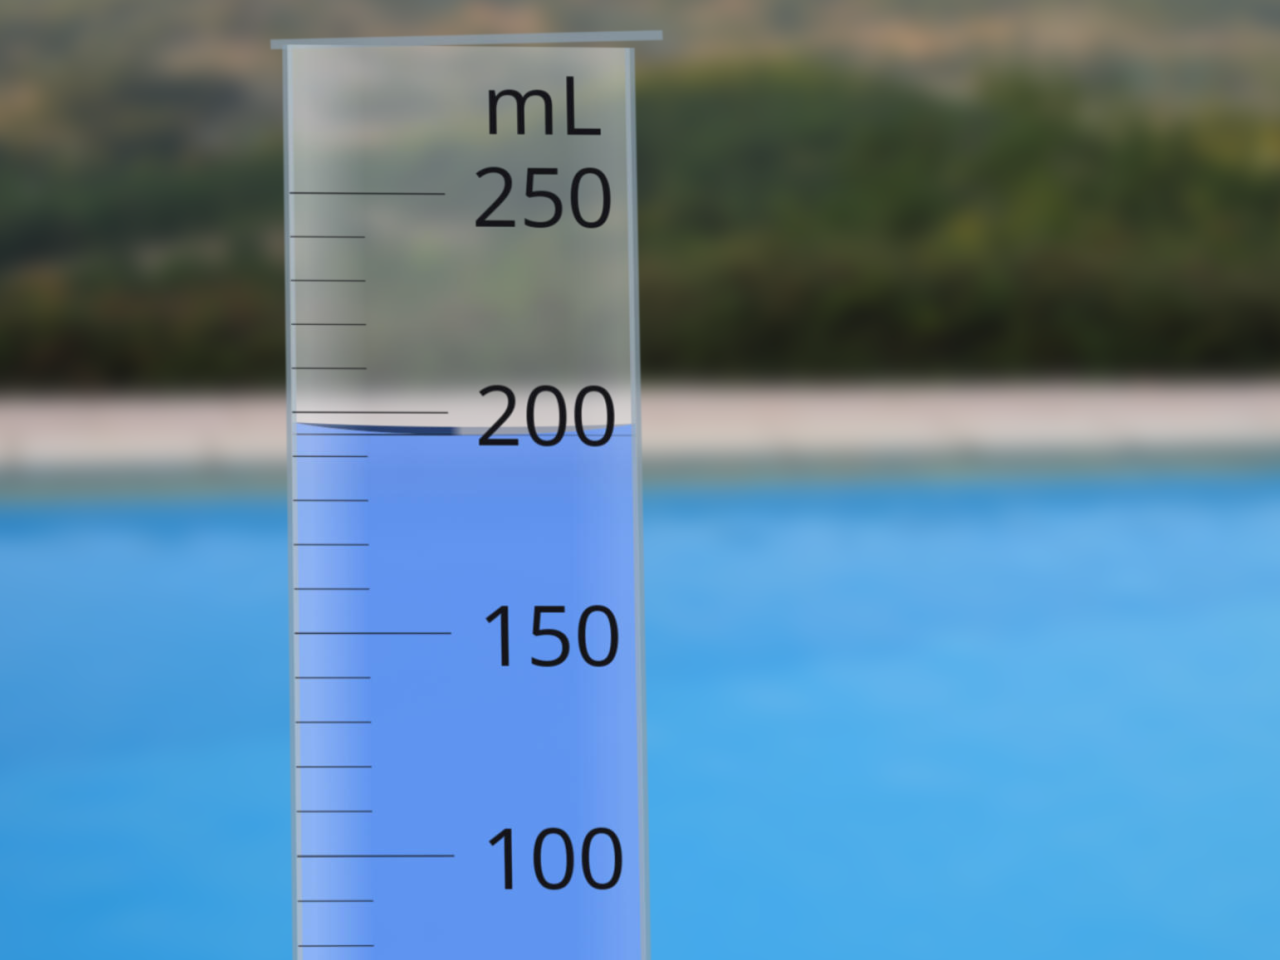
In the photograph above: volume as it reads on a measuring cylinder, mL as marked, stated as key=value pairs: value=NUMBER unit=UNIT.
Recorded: value=195 unit=mL
